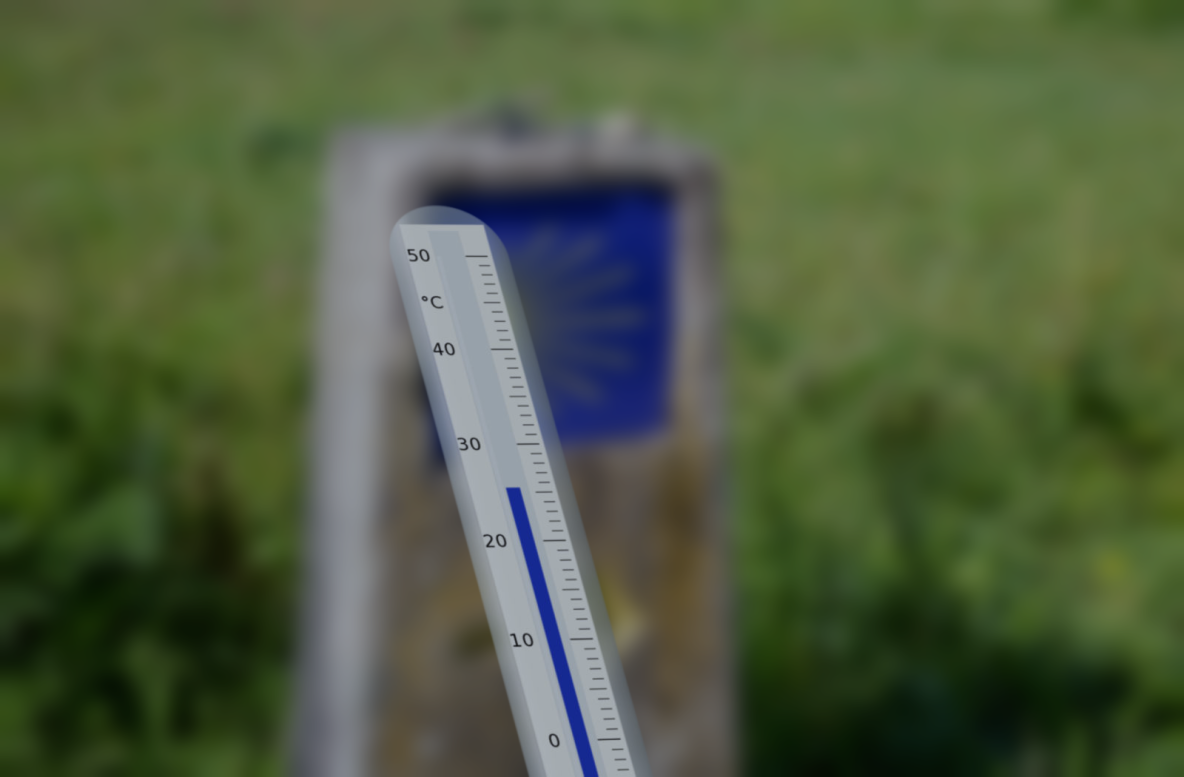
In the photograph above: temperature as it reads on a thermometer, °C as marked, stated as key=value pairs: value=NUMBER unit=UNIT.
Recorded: value=25.5 unit=°C
